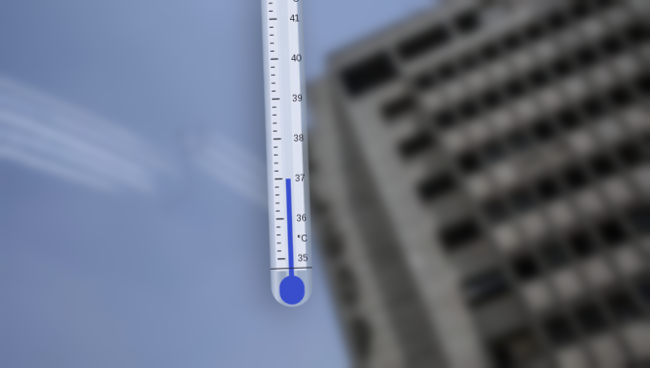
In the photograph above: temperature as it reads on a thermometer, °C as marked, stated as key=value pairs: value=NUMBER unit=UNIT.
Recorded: value=37 unit=°C
